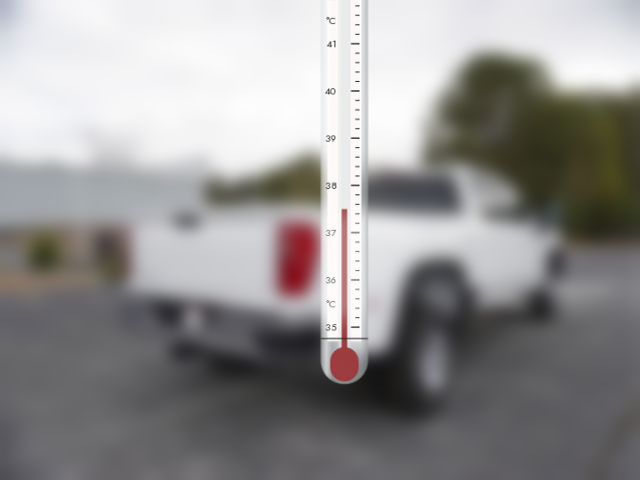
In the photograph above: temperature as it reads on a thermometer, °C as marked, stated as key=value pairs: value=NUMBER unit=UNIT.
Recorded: value=37.5 unit=°C
